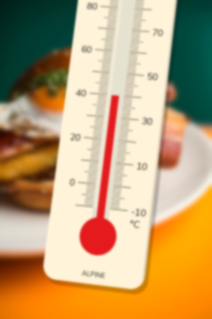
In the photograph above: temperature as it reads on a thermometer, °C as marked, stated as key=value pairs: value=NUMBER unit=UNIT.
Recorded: value=40 unit=°C
